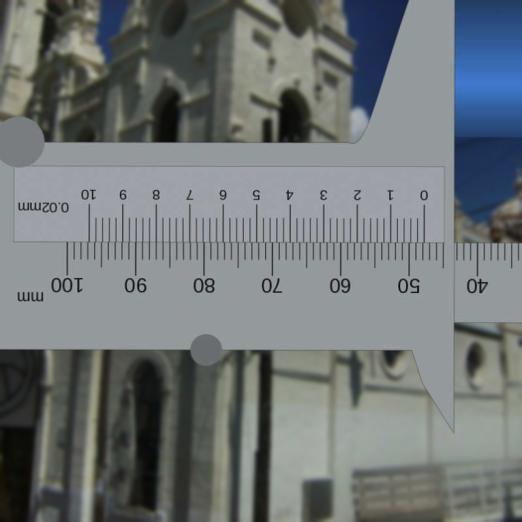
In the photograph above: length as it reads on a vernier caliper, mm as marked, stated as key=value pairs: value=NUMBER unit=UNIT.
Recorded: value=47.8 unit=mm
